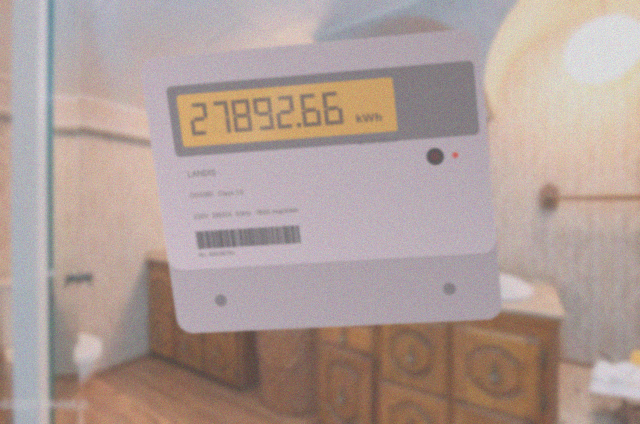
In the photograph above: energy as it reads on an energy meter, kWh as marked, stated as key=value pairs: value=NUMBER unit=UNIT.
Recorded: value=27892.66 unit=kWh
